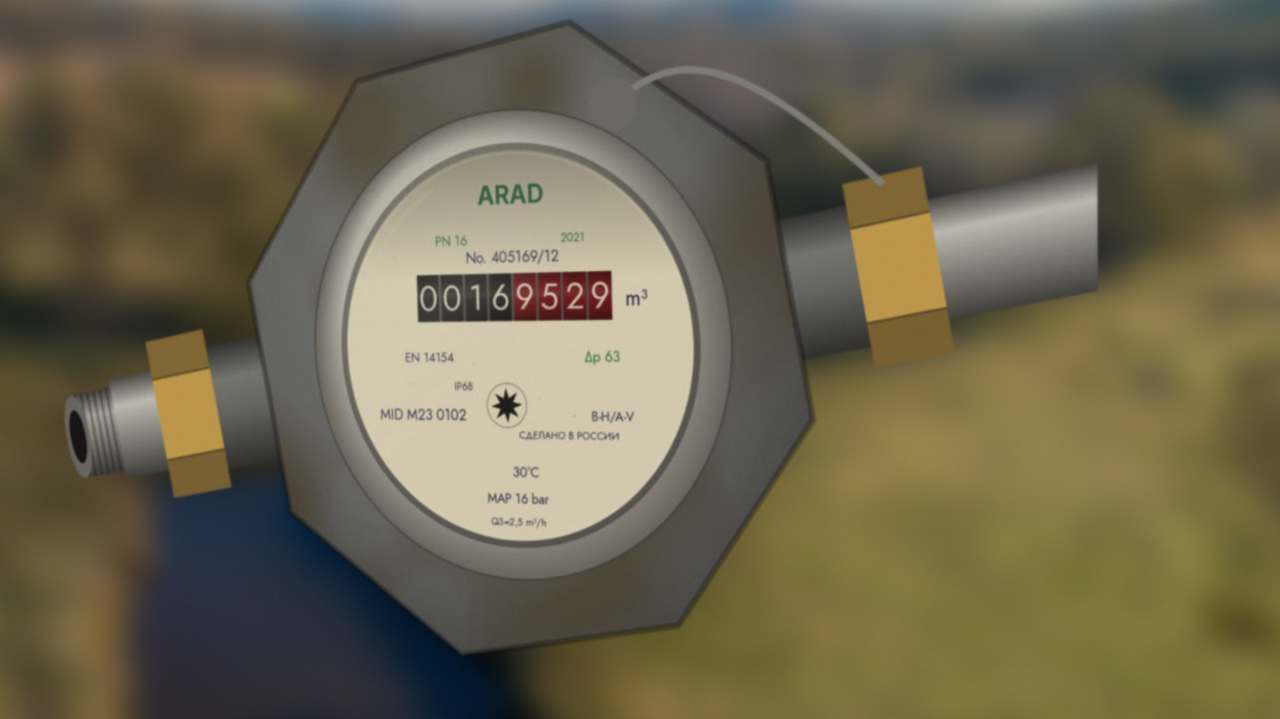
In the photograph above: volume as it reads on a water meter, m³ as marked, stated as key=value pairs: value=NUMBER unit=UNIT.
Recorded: value=16.9529 unit=m³
